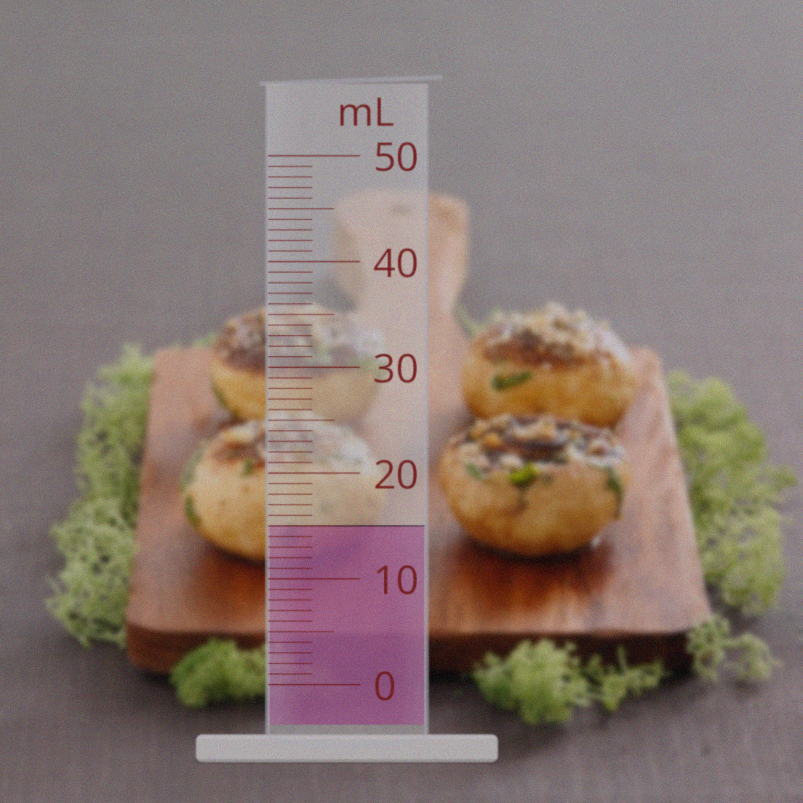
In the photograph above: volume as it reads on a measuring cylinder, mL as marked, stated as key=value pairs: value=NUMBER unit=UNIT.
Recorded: value=15 unit=mL
